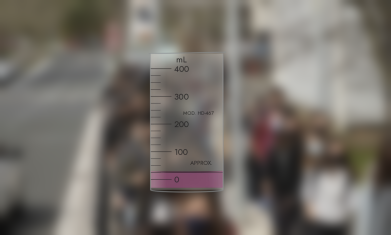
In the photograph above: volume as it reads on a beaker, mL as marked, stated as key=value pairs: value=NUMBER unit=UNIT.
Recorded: value=25 unit=mL
